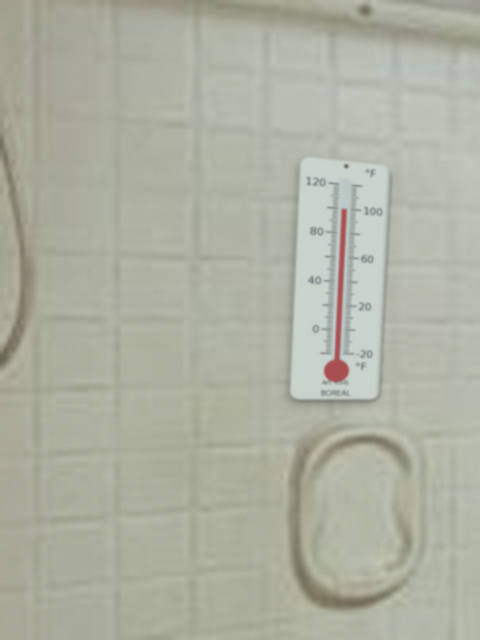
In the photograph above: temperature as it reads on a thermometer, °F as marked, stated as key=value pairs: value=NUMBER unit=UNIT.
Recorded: value=100 unit=°F
